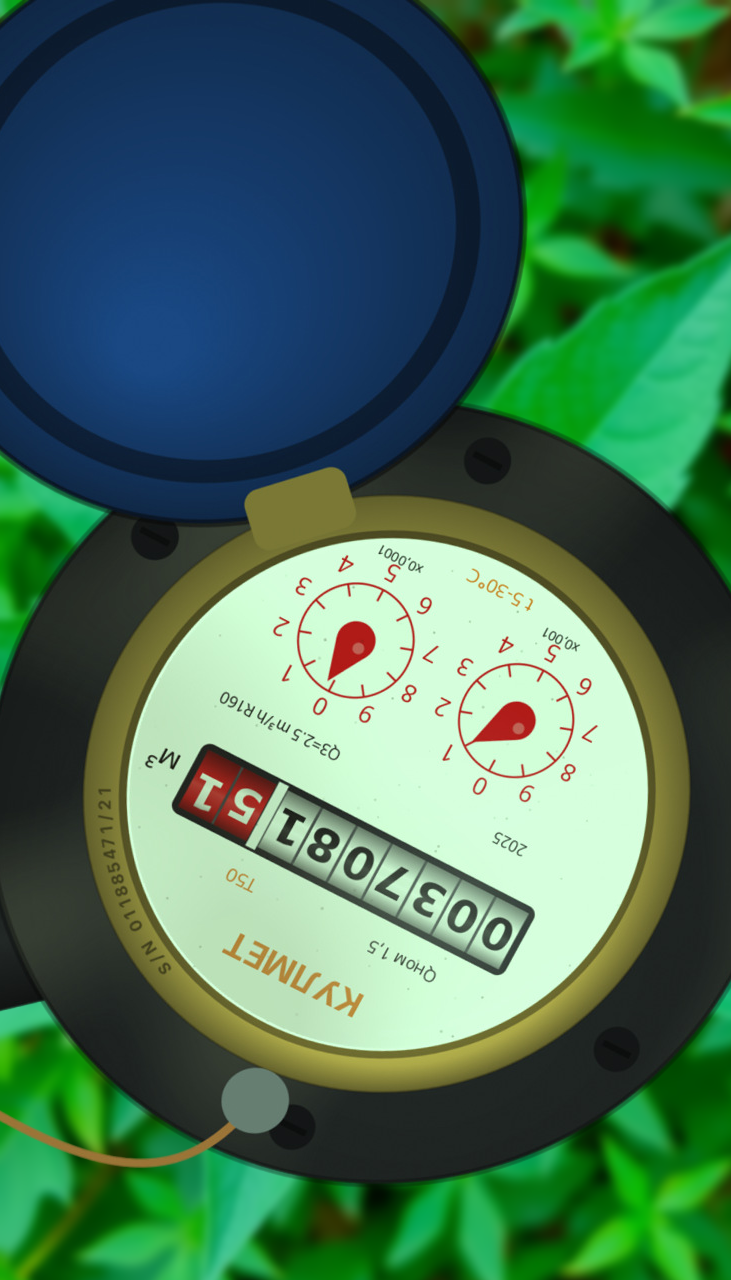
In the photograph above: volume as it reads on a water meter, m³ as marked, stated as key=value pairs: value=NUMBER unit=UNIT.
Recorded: value=37081.5110 unit=m³
